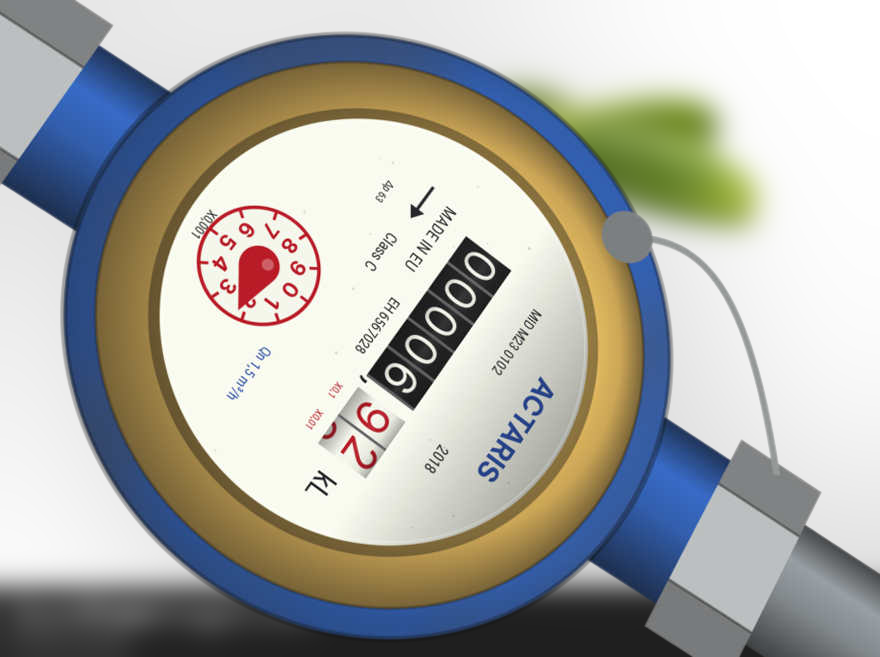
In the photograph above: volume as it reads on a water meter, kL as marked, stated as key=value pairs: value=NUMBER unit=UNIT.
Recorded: value=6.922 unit=kL
